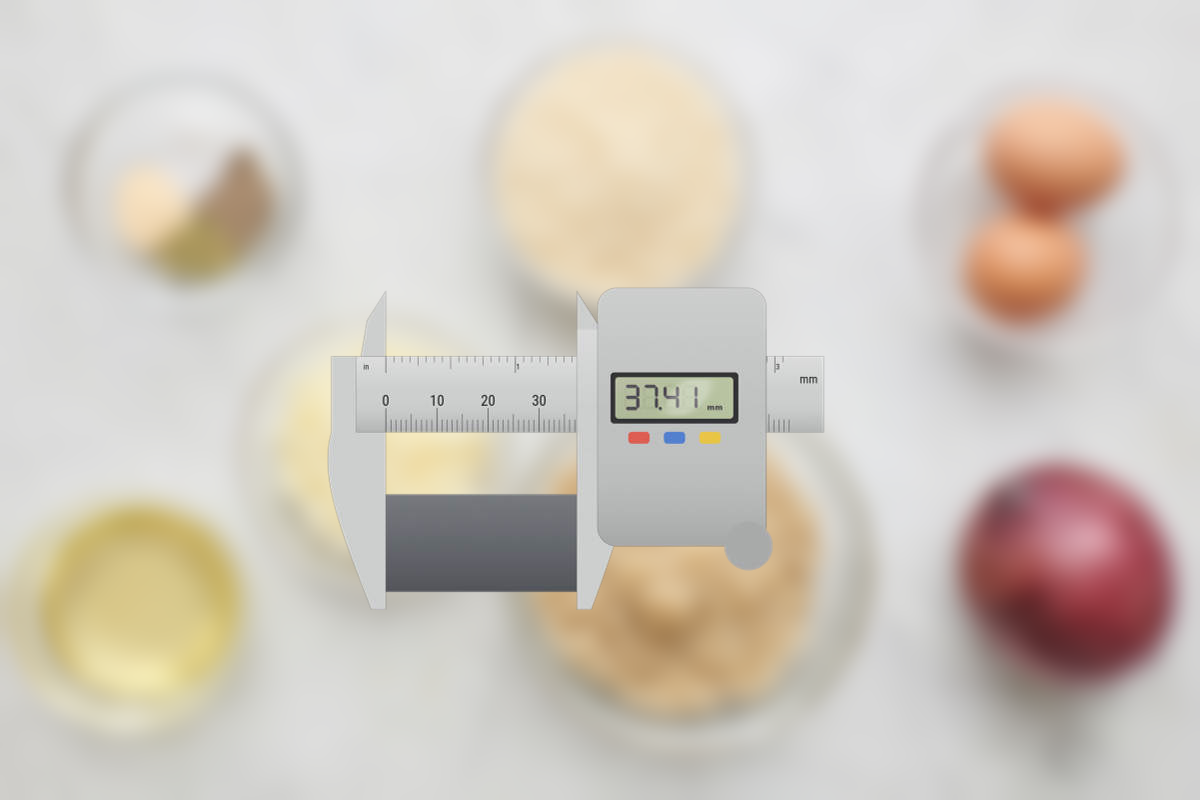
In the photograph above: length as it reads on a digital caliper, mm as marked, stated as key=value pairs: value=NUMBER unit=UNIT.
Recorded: value=37.41 unit=mm
